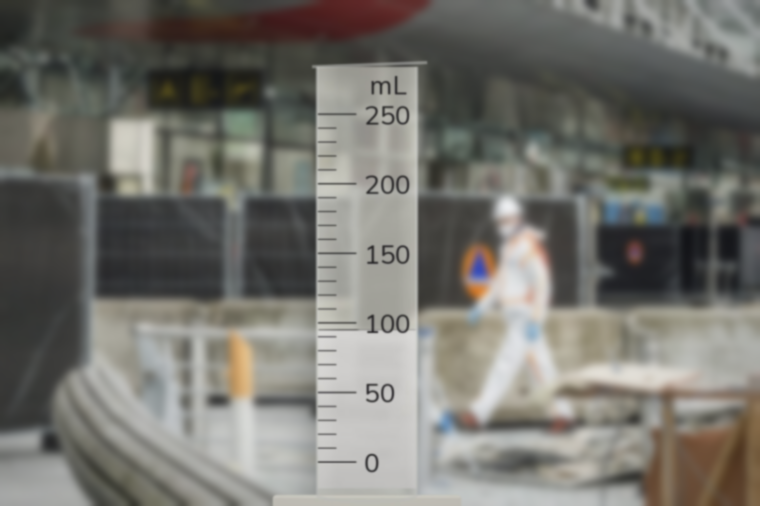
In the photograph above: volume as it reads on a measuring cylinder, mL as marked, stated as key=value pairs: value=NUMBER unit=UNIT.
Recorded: value=95 unit=mL
